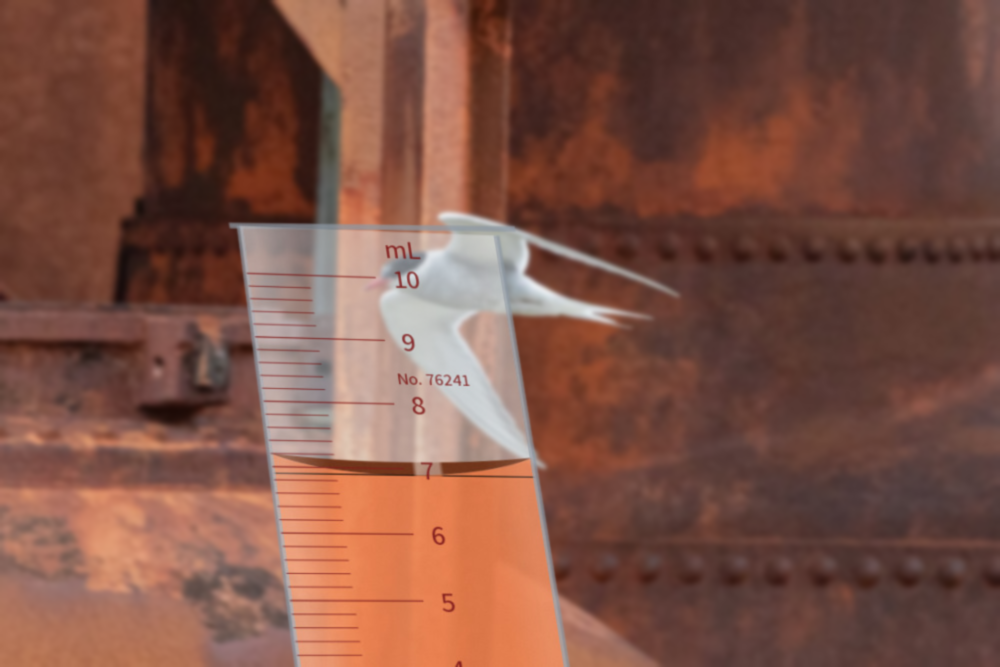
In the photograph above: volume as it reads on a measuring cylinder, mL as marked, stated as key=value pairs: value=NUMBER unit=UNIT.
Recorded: value=6.9 unit=mL
